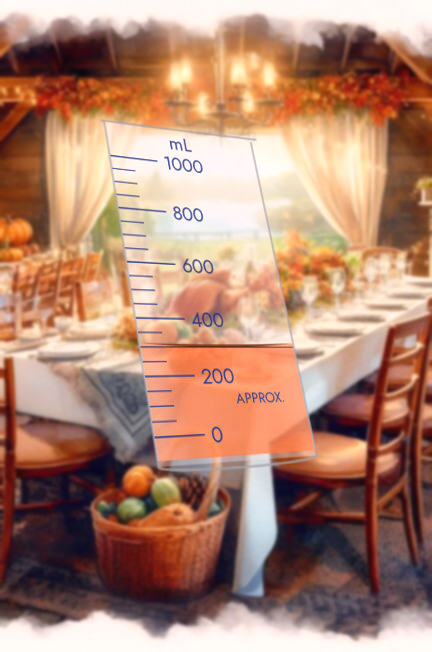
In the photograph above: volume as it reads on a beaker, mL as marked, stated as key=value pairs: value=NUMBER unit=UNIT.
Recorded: value=300 unit=mL
